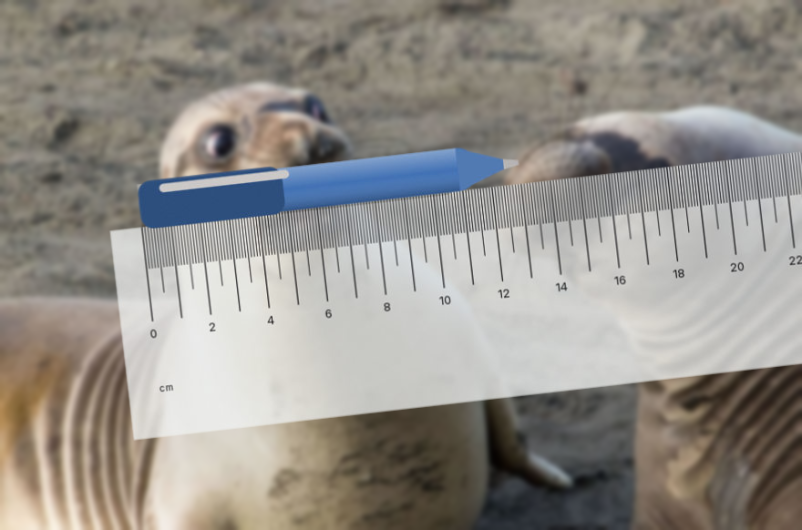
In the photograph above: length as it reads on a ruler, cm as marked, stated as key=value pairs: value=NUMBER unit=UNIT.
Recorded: value=13 unit=cm
